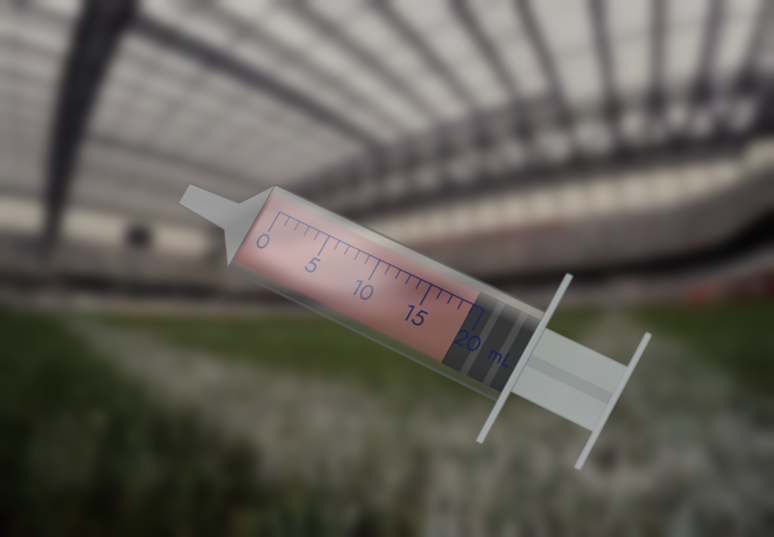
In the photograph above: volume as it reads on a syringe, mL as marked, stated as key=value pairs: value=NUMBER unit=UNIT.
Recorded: value=19 unit=mL
